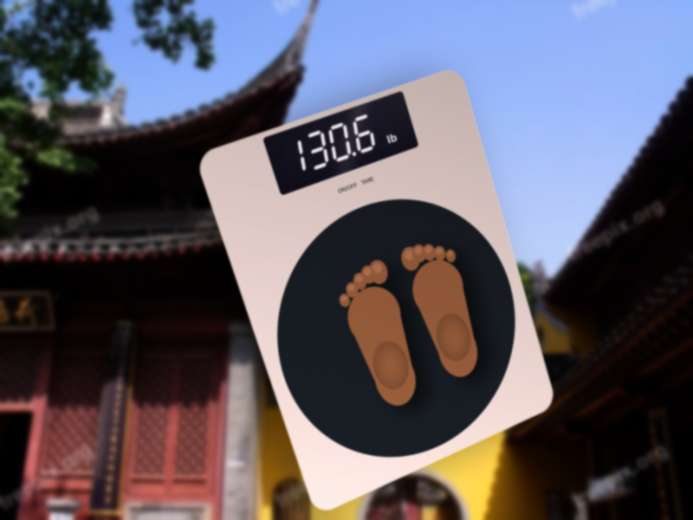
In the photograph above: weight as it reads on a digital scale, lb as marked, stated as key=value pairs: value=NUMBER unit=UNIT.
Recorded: value=130.6 unit=lb
